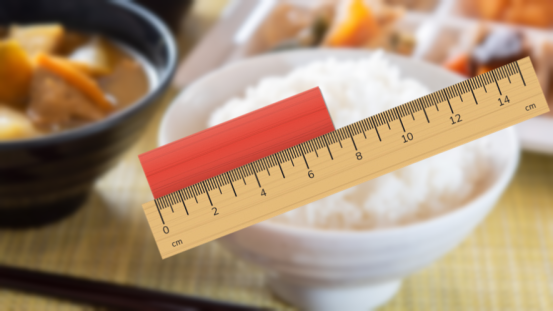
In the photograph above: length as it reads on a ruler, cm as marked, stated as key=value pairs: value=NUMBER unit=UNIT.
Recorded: value=7.5 unit=cm
